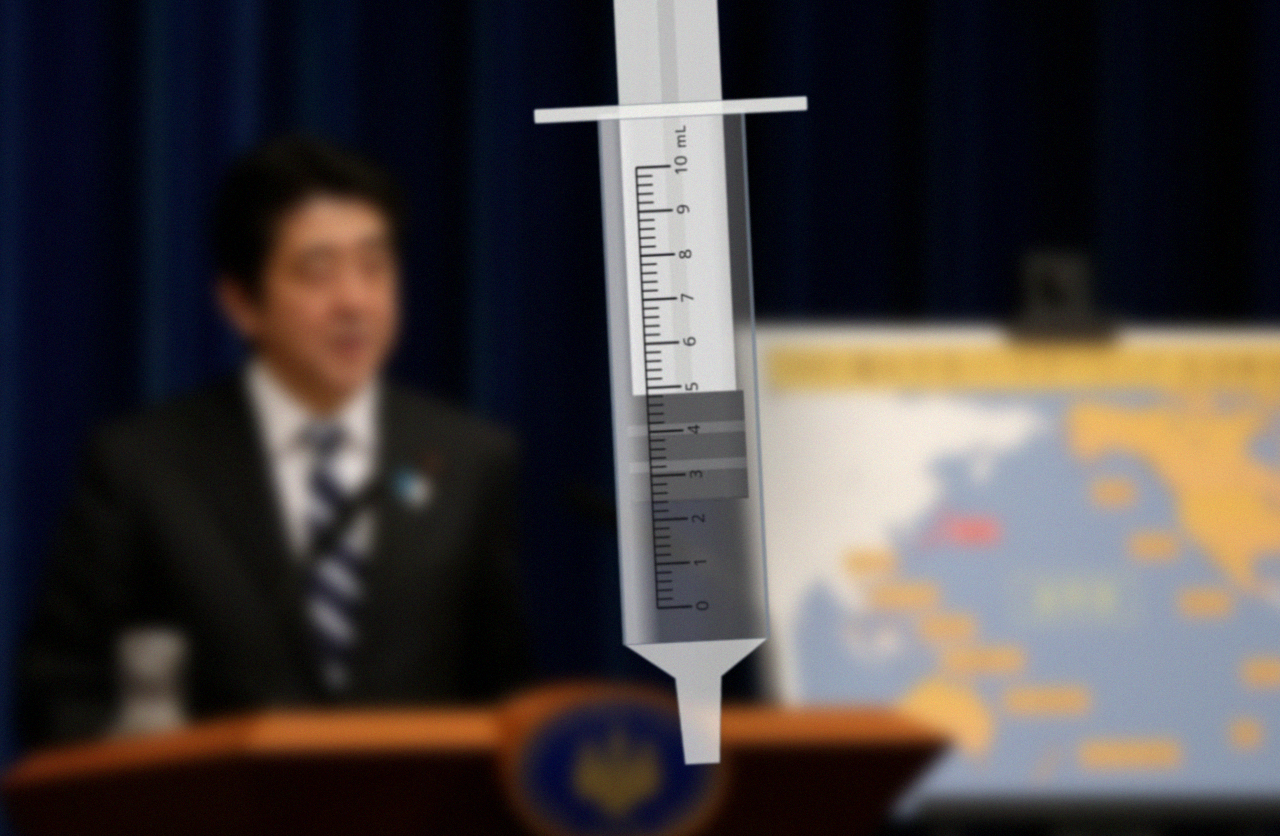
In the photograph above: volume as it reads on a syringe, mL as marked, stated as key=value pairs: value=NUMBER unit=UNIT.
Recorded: value=2.4 unit=mL
